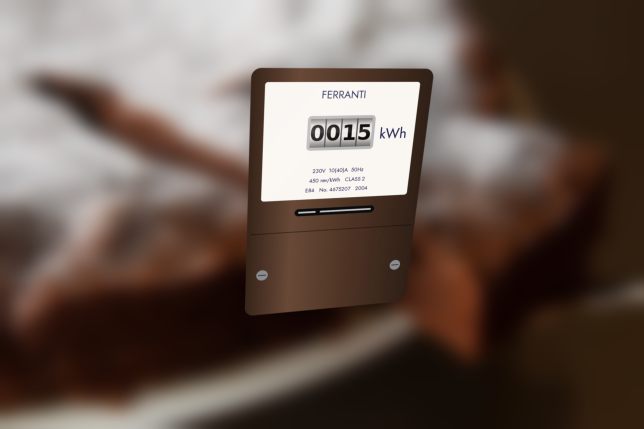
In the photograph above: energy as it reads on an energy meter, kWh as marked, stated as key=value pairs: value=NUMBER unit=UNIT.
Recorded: value=15 unit=kWh
